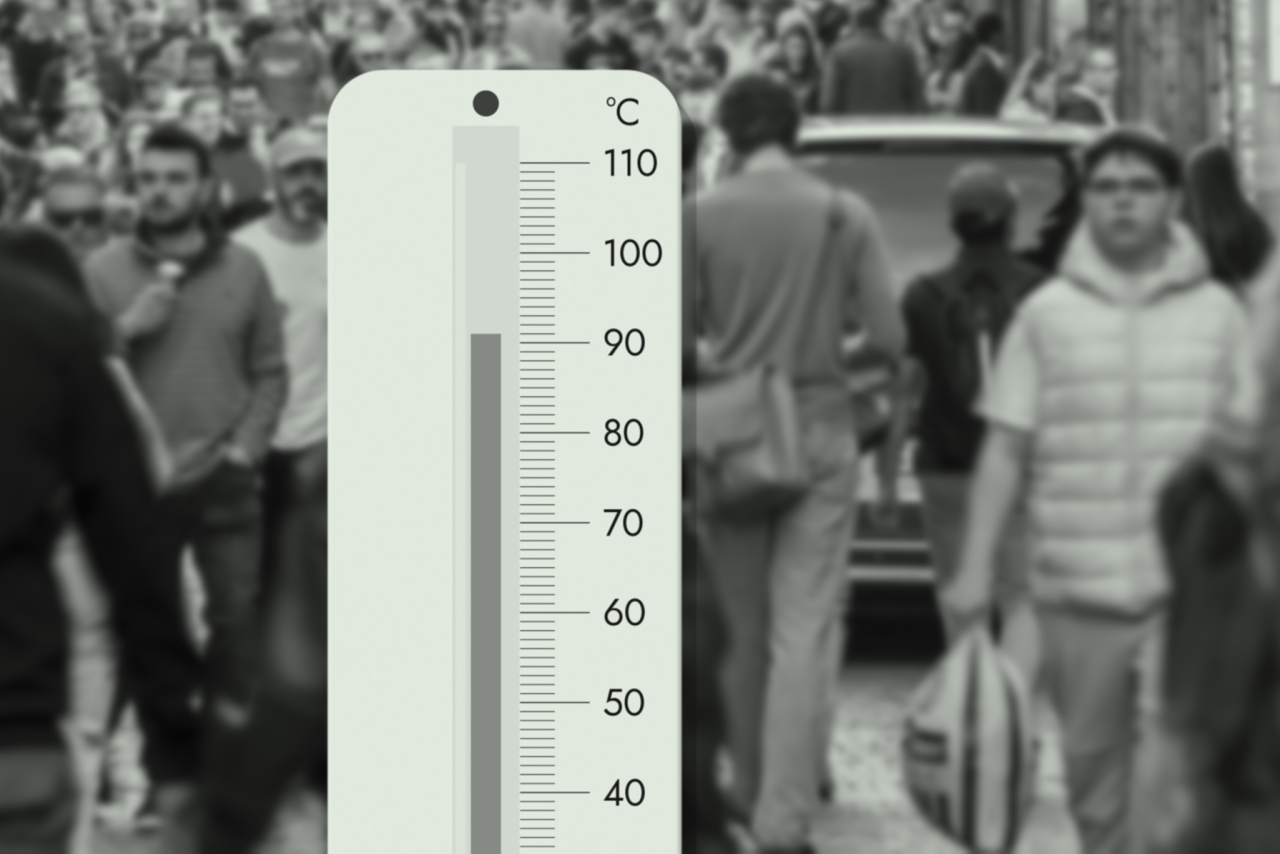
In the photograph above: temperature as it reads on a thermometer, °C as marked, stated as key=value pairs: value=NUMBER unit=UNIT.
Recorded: value=91 unit=°C
